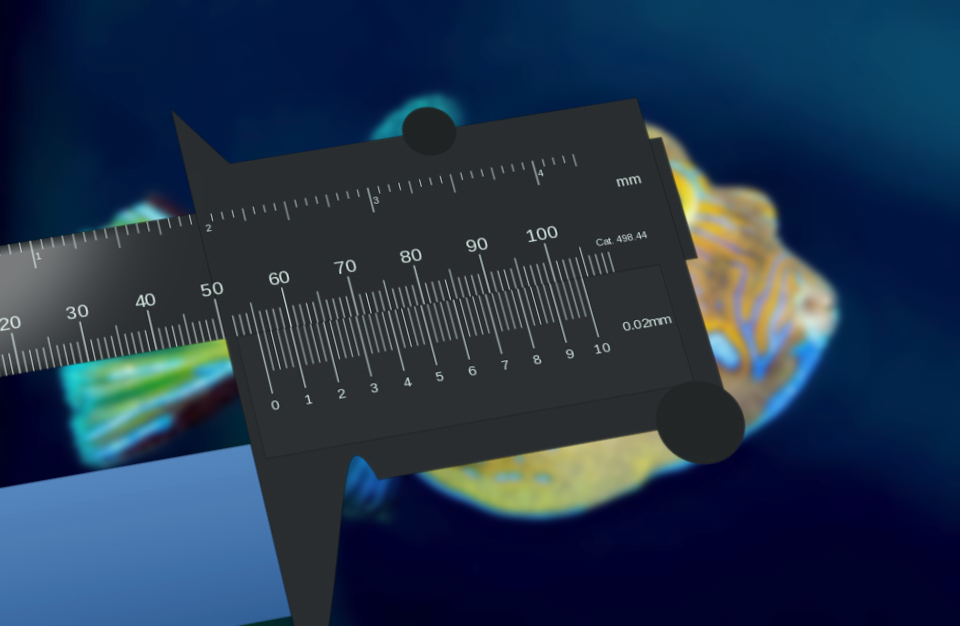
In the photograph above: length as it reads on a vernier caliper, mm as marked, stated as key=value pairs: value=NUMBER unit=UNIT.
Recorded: value=55.0 unit=mm
